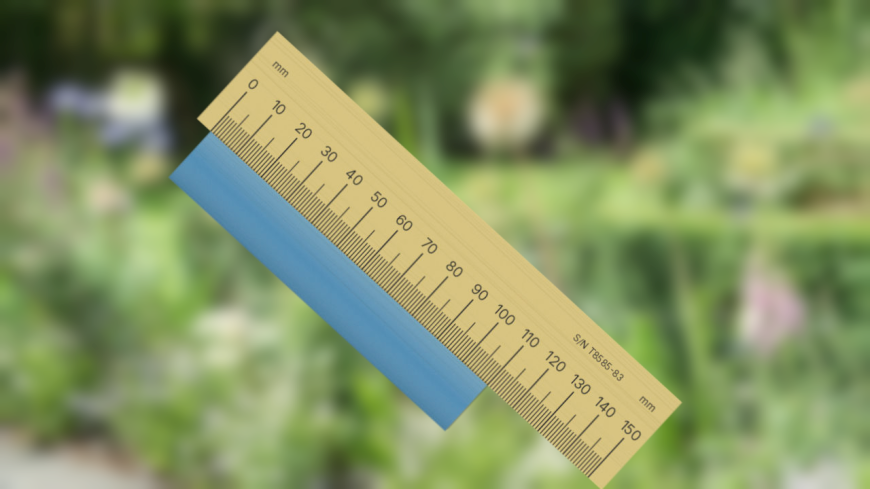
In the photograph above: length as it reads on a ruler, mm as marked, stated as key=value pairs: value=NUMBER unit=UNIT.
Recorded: value=110 unit=mm
